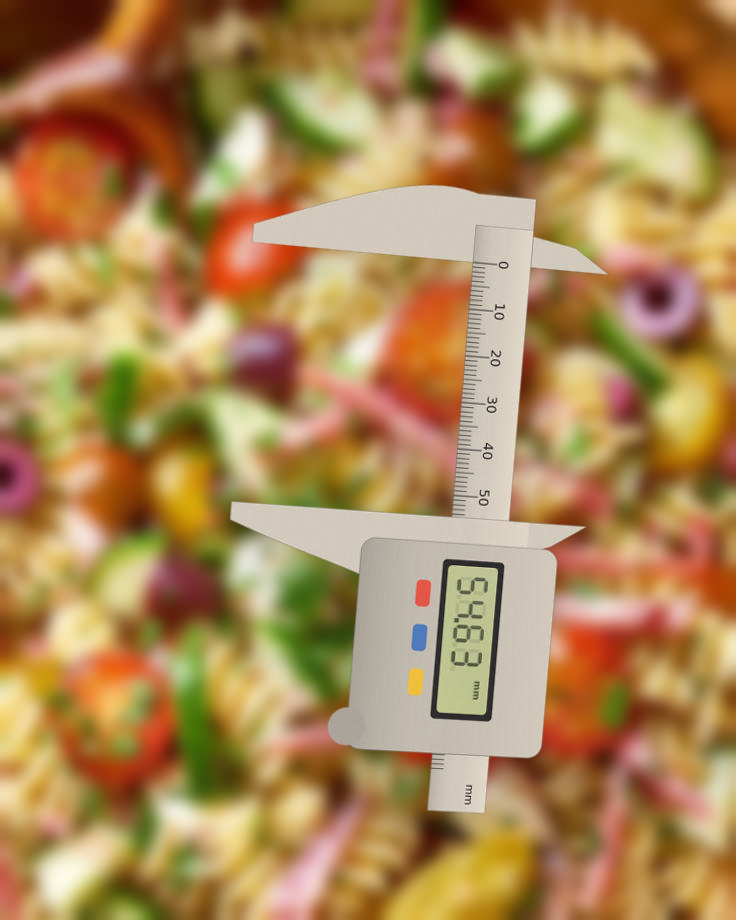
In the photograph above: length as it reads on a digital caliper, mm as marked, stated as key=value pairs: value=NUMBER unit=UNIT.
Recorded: value=54.63 unit=mm
